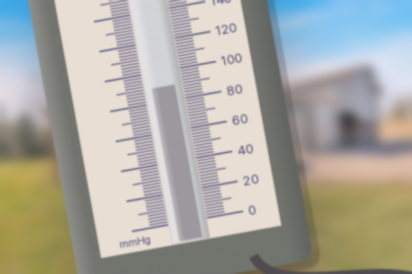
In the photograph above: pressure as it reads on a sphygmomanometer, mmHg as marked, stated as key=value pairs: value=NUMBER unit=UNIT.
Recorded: value=90 unit=mmHg
